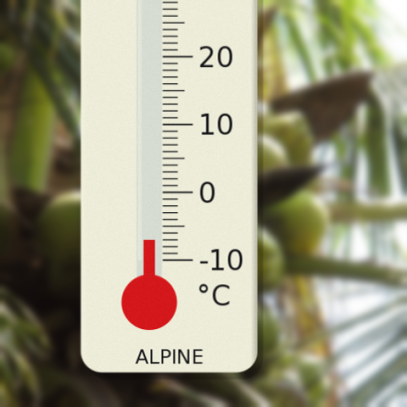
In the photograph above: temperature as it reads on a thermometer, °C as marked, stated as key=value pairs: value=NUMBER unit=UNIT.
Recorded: value=-7 unit=°C
